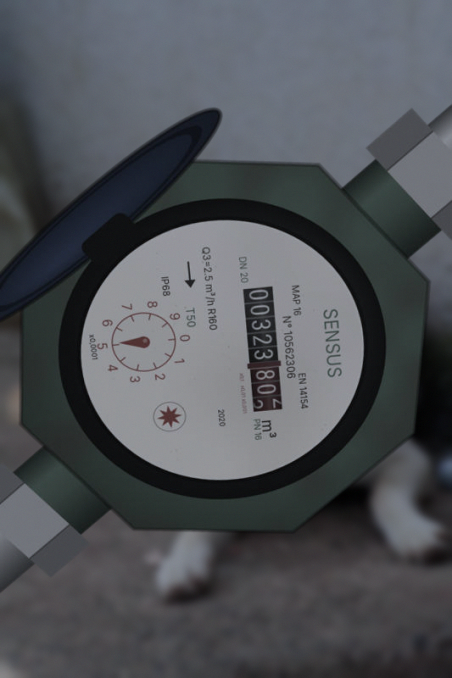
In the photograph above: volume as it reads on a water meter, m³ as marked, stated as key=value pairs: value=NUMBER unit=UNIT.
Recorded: value=323.8025 unit=m³
